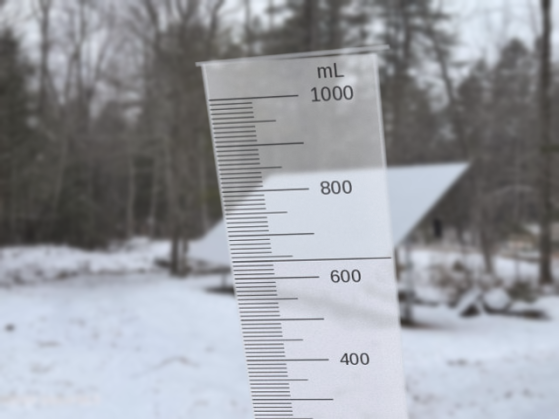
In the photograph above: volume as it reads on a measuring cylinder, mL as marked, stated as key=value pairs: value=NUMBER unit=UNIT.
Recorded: value=640 unit=mL
